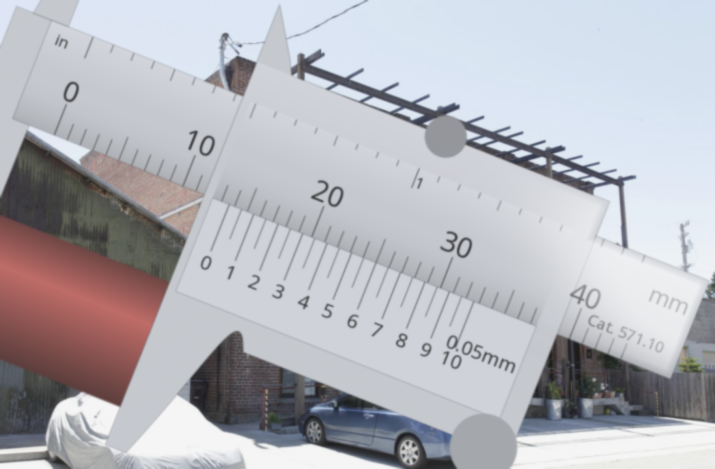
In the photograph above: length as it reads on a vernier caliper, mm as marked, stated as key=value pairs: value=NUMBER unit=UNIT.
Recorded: value=13.6 unit=mm
